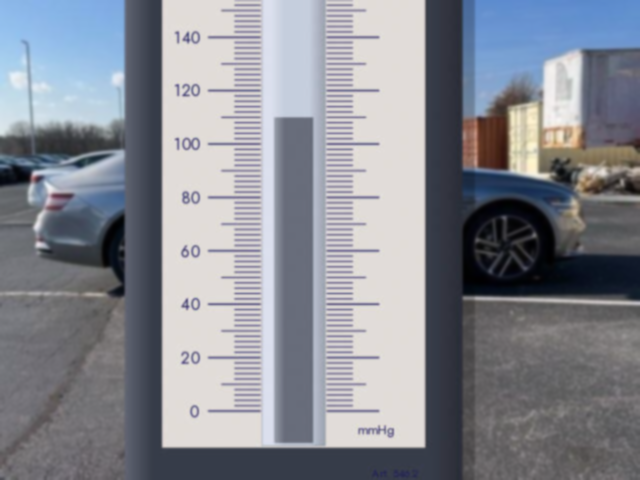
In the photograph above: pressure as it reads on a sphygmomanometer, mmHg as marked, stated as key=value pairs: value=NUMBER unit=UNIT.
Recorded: value=110 unit=mmHg
